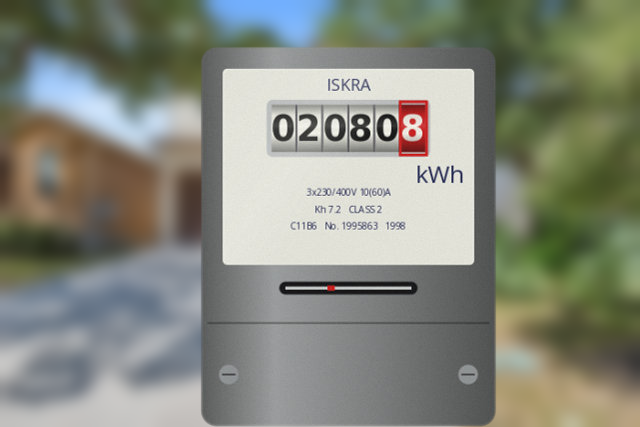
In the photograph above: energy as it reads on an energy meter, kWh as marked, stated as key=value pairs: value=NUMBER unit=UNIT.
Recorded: value=2080.8 unit=kWh
